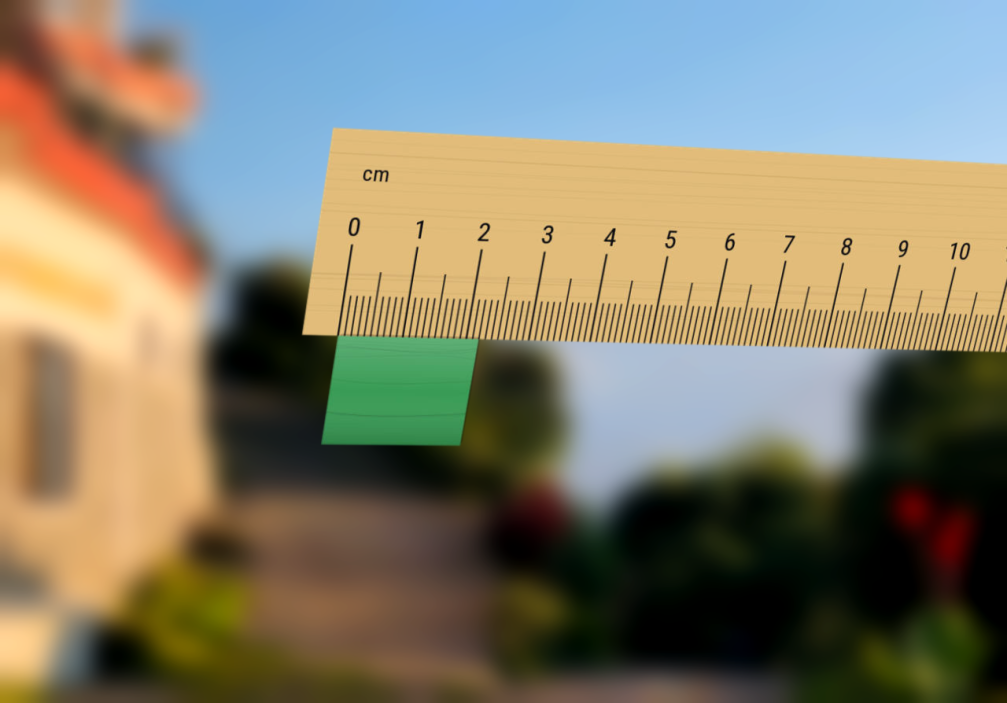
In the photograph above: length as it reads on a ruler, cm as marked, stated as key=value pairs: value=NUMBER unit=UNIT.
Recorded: value=2.2 unit=cm
